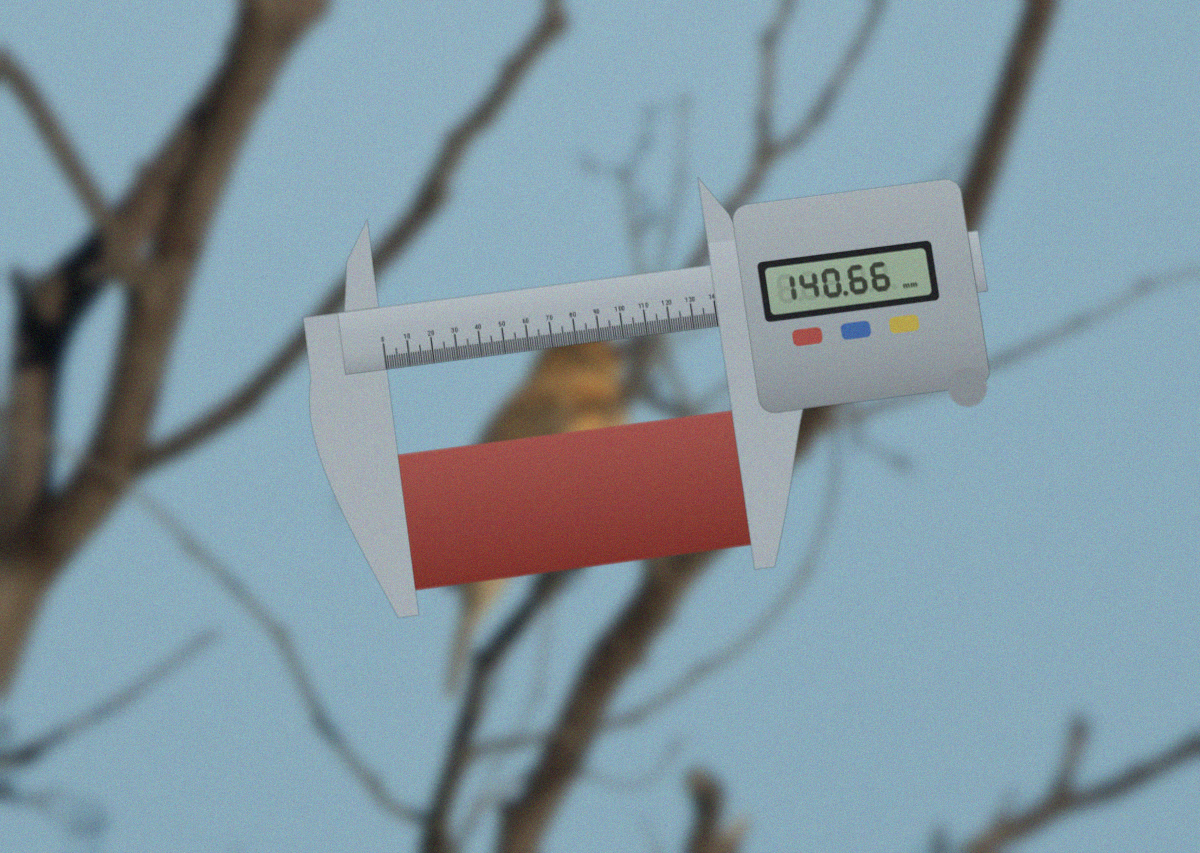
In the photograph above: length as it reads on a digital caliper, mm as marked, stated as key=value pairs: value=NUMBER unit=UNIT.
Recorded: value=140.66 unit=mm
